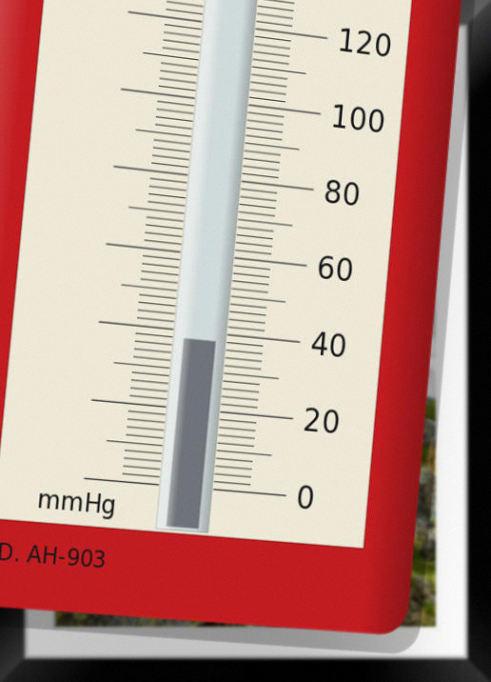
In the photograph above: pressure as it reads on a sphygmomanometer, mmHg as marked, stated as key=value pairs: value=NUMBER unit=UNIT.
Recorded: value=38 unit=mmHg
